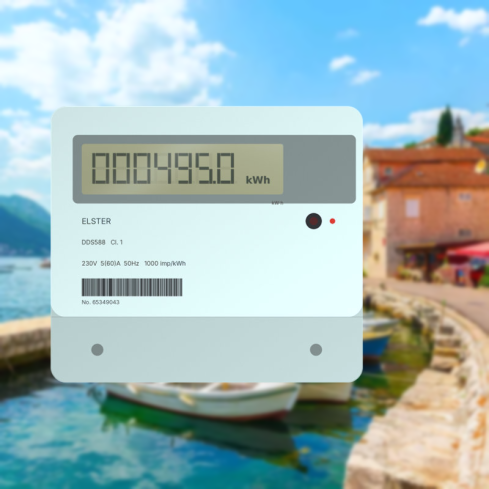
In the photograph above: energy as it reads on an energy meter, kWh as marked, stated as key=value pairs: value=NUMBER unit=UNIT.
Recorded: value=495.0 unit=kWh
